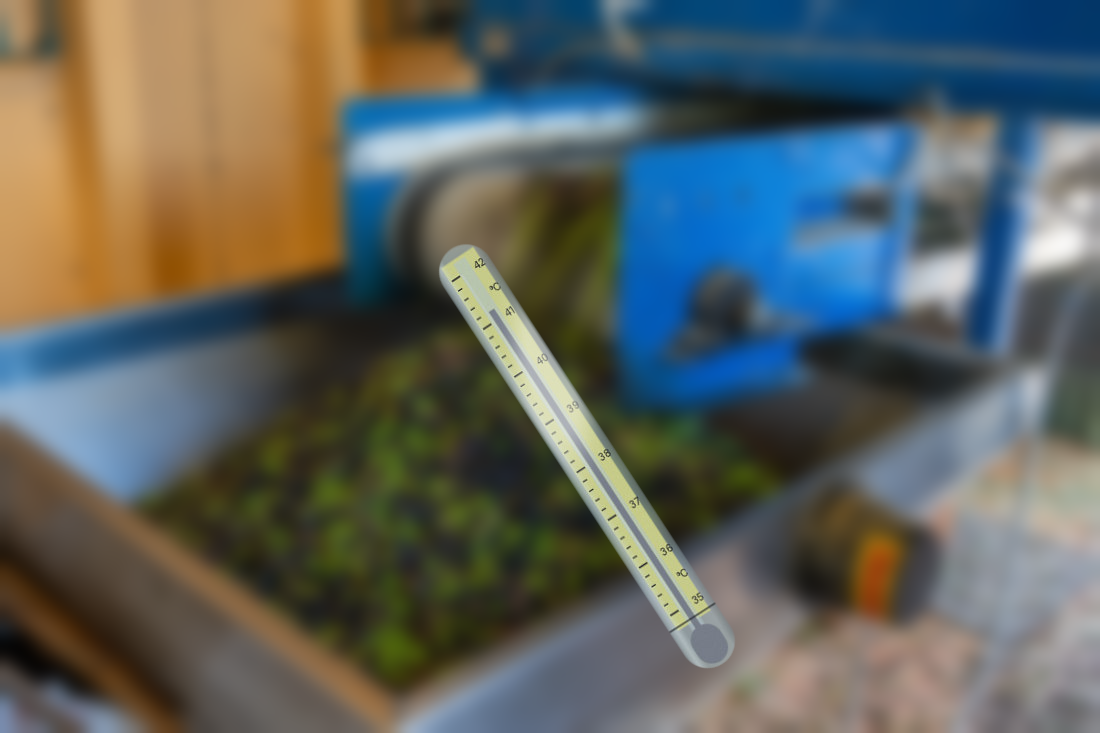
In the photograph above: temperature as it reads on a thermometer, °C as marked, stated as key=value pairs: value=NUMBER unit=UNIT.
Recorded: value=41.2 unit=°C
